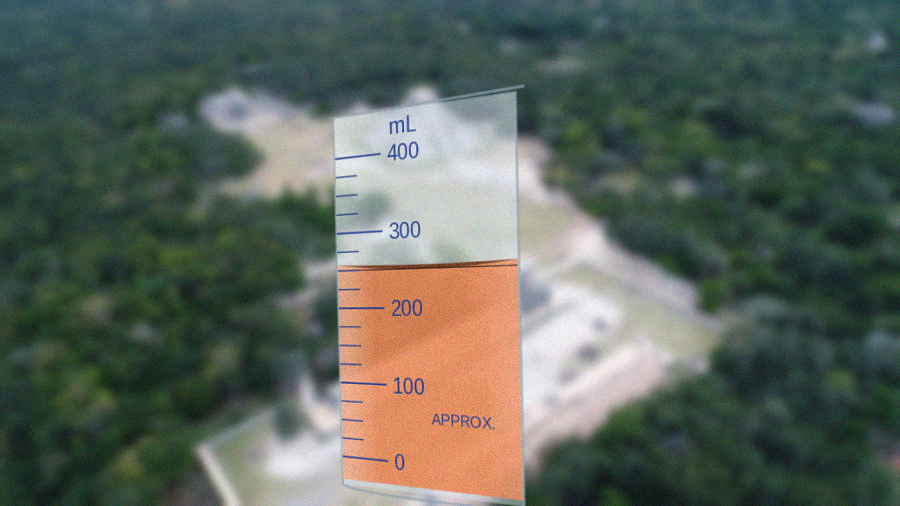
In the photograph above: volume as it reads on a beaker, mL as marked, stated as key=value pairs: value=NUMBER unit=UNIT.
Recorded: value=250 unit=mL
